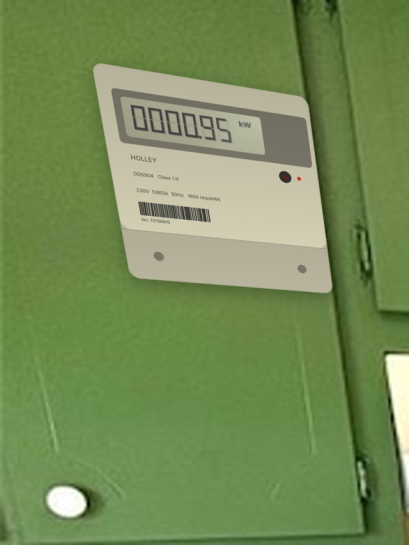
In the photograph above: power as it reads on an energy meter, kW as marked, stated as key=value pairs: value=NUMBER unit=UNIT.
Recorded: value=0.95 unit=kW
